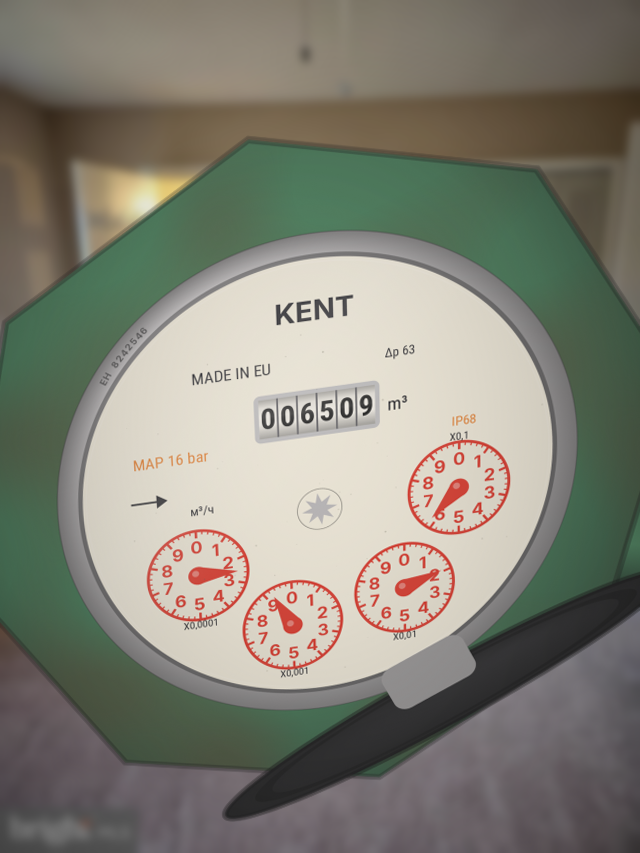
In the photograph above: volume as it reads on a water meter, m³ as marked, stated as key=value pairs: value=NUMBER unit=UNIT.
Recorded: value=6509.6192 unit=m³
